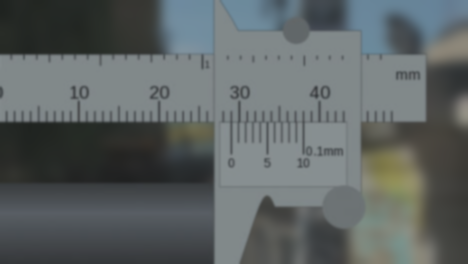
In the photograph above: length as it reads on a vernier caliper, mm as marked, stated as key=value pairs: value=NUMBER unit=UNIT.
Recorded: value=29.0 unit=mm
